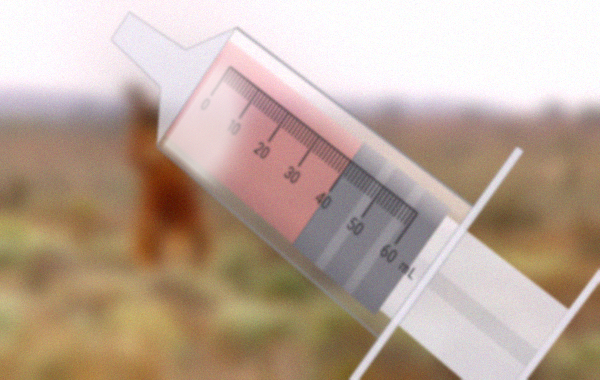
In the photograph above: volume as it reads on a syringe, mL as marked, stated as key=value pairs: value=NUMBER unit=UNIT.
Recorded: value=40 unit=mL
